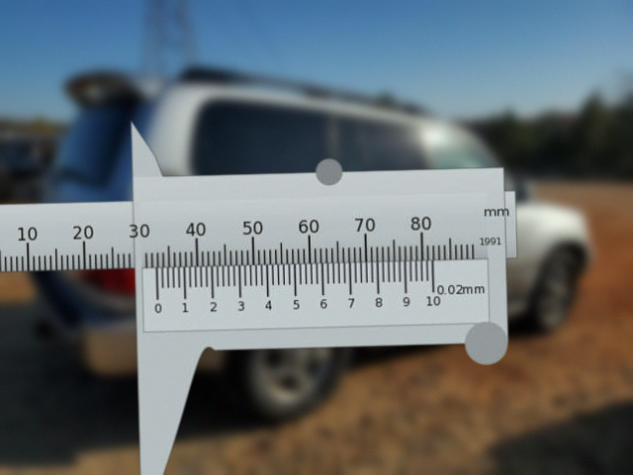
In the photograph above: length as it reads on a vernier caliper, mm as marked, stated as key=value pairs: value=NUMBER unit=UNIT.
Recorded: value=32.8 unit=mm
